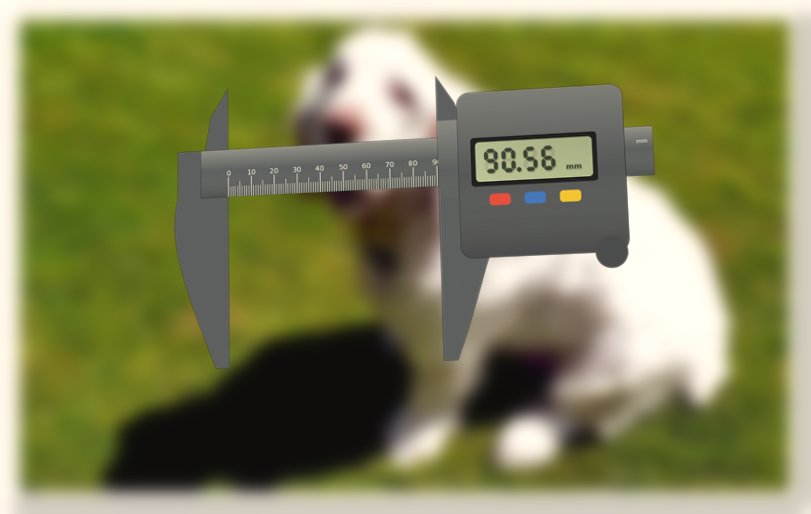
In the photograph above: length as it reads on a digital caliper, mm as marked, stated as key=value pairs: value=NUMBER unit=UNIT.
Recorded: value=90.56 unit=mm
